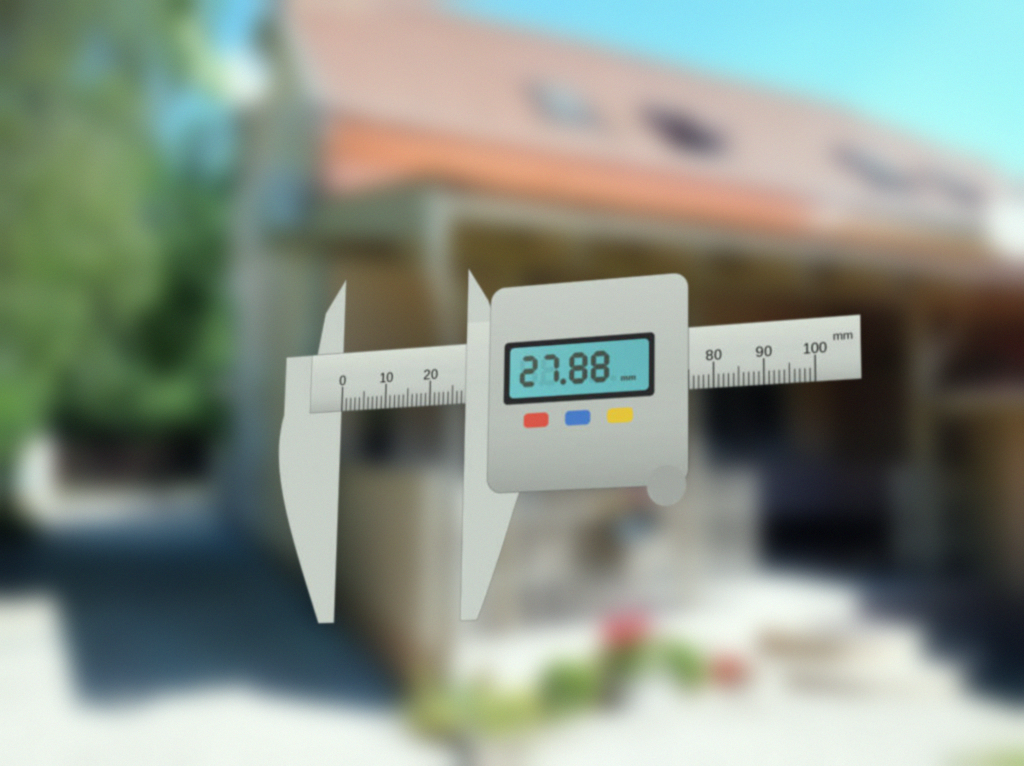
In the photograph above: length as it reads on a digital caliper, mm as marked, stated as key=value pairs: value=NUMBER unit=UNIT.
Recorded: value=27.88 unit=mm
